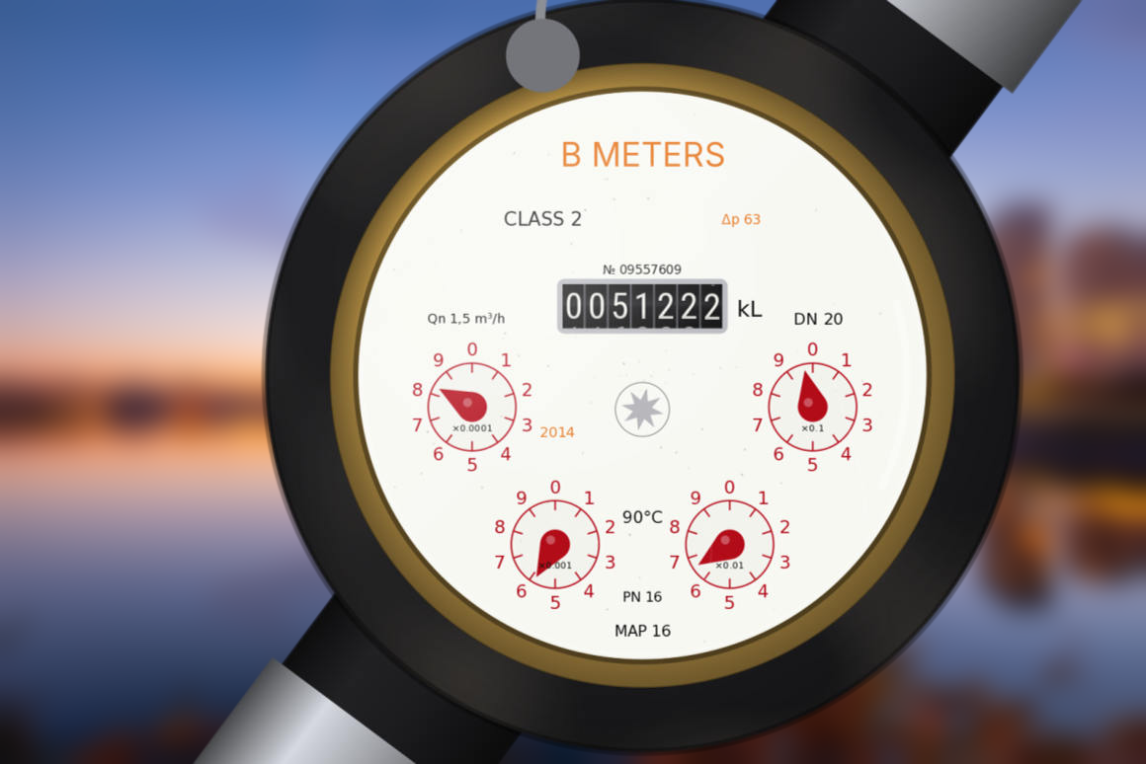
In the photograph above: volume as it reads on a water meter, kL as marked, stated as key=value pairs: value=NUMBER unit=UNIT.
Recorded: value=51221.9658 unit=kL
